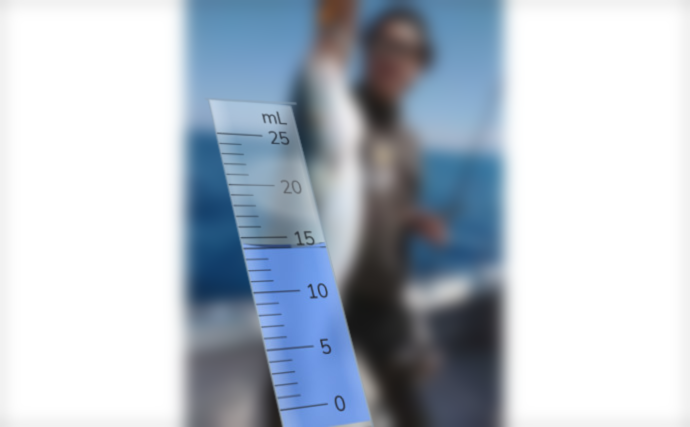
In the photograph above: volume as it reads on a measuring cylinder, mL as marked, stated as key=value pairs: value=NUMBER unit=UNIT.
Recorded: value=14 unit=mL
